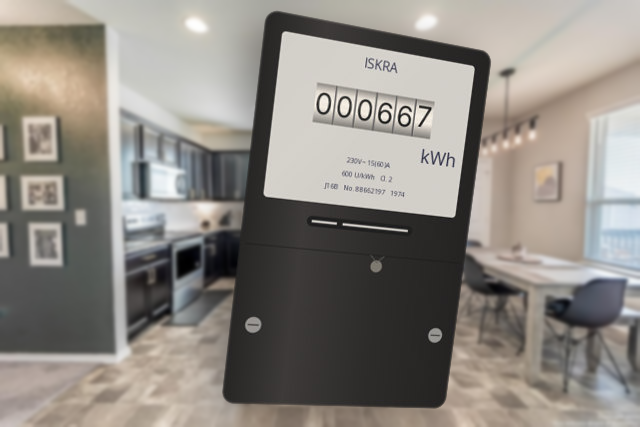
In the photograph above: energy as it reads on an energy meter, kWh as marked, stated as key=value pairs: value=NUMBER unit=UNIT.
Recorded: value=667 unit=kWh
